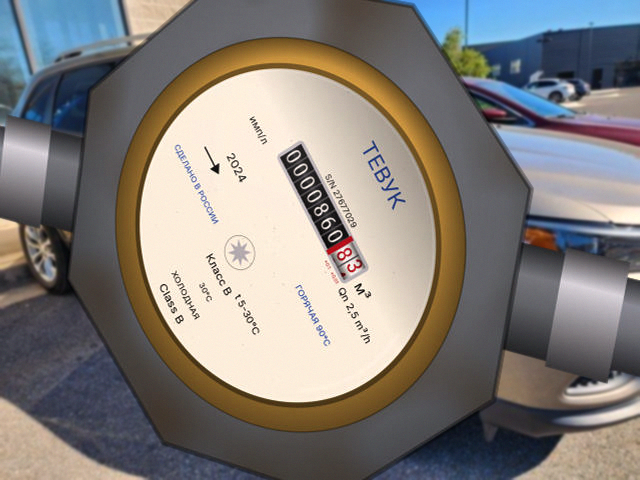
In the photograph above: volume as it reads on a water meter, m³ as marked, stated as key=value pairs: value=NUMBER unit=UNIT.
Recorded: value=860.83 unit=m³
